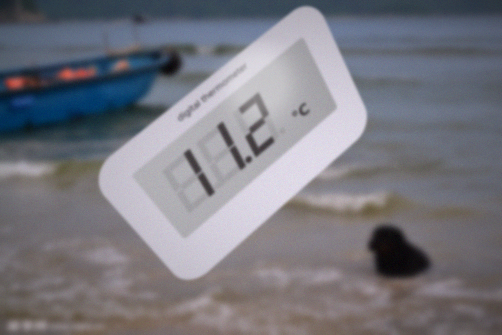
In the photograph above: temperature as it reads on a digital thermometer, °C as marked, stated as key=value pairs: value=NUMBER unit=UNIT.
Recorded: value=11.2 unit=°C
